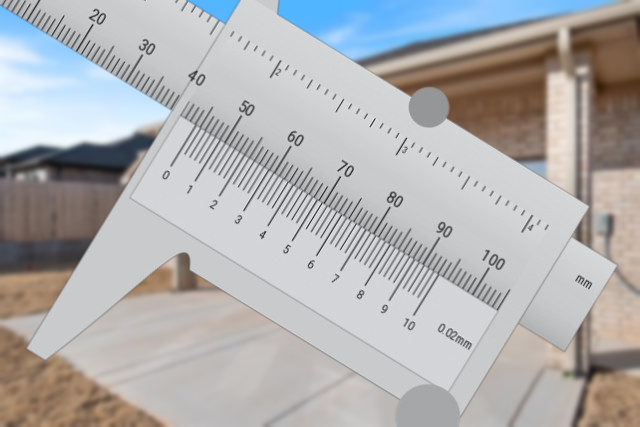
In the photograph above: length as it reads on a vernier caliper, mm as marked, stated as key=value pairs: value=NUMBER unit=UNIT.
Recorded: value=44.2 unit=mm
